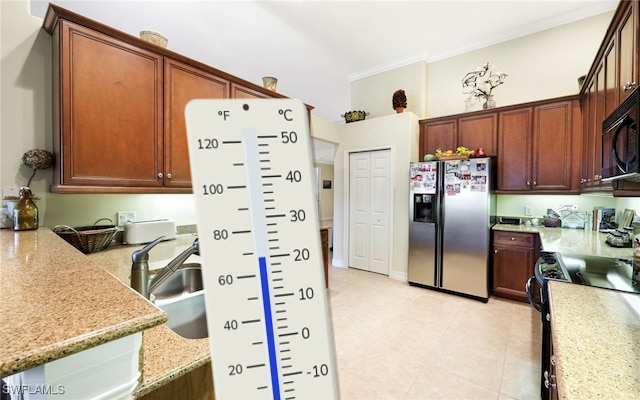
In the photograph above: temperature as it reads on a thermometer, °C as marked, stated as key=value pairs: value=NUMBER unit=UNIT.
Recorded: value=20 unit=°C
